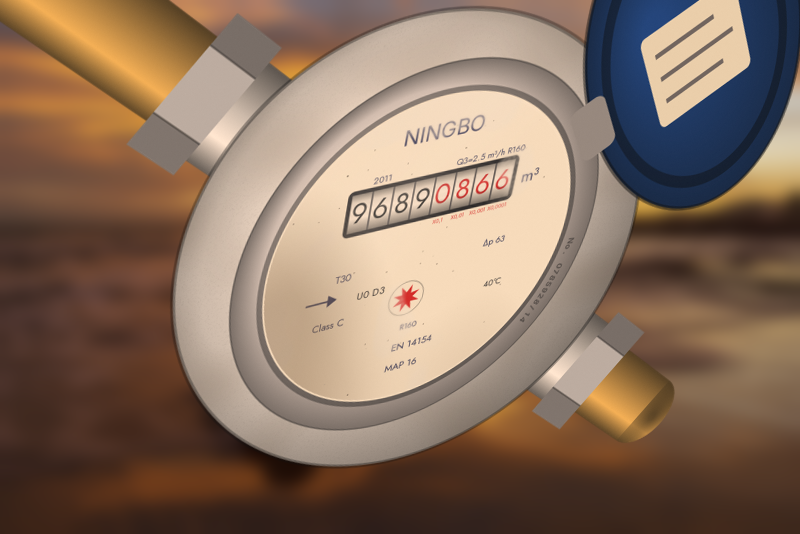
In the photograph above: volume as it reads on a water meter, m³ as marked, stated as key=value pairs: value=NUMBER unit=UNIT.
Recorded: value=9689.0866 unit=m³
